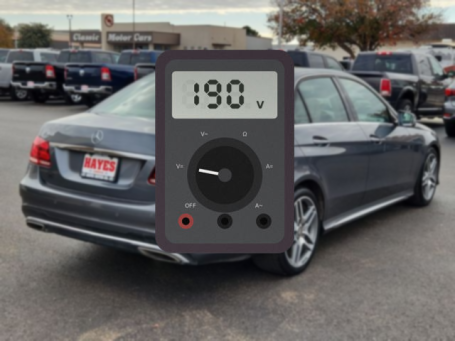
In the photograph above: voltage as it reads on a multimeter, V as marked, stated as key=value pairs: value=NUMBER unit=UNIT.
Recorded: value=190 unit=V
